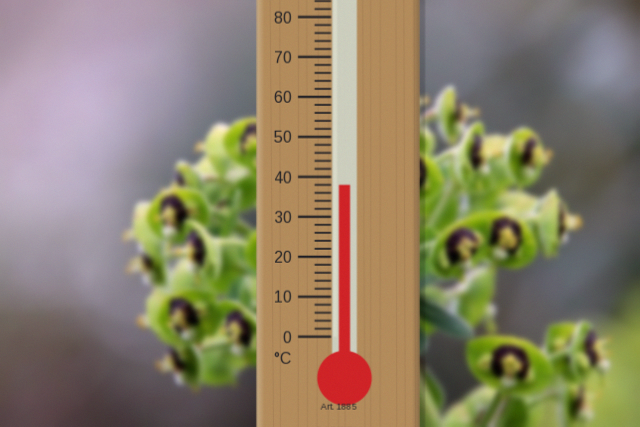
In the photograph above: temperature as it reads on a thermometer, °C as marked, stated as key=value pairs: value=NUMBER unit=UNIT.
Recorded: value=38 unit=°C
